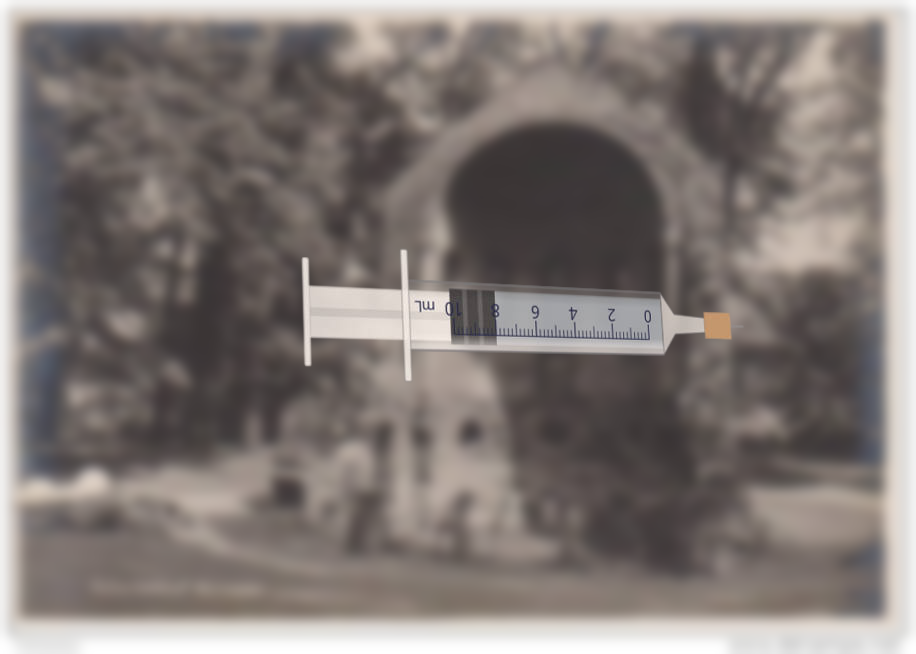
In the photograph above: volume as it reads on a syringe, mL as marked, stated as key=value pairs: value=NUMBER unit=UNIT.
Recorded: value=8 unit=mL
